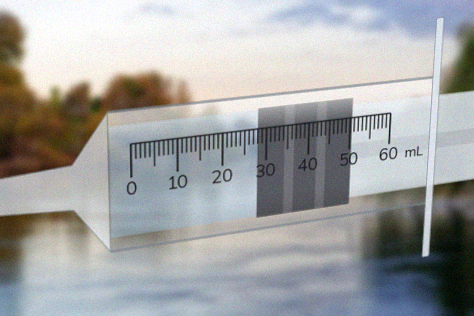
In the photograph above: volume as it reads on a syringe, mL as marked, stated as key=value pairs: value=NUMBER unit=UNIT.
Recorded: value=28 unit=mL
